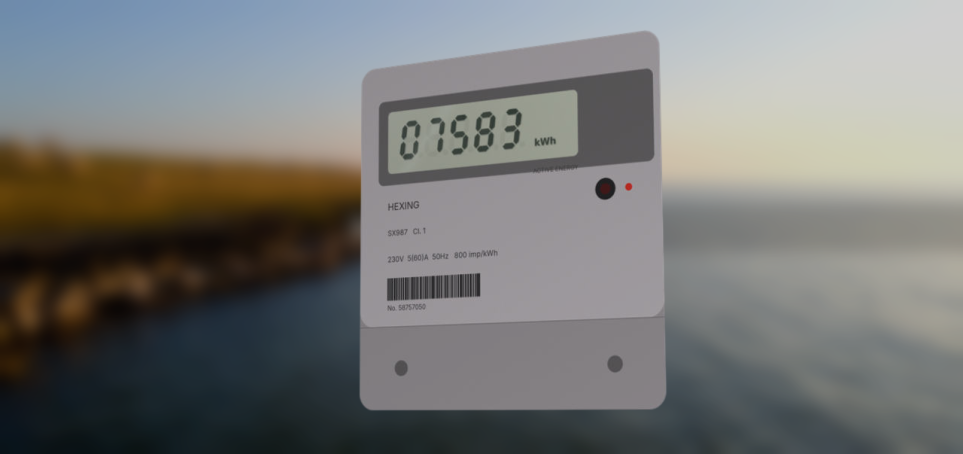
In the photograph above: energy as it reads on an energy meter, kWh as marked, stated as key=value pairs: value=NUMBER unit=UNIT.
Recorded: value=7583 unit=kWh
